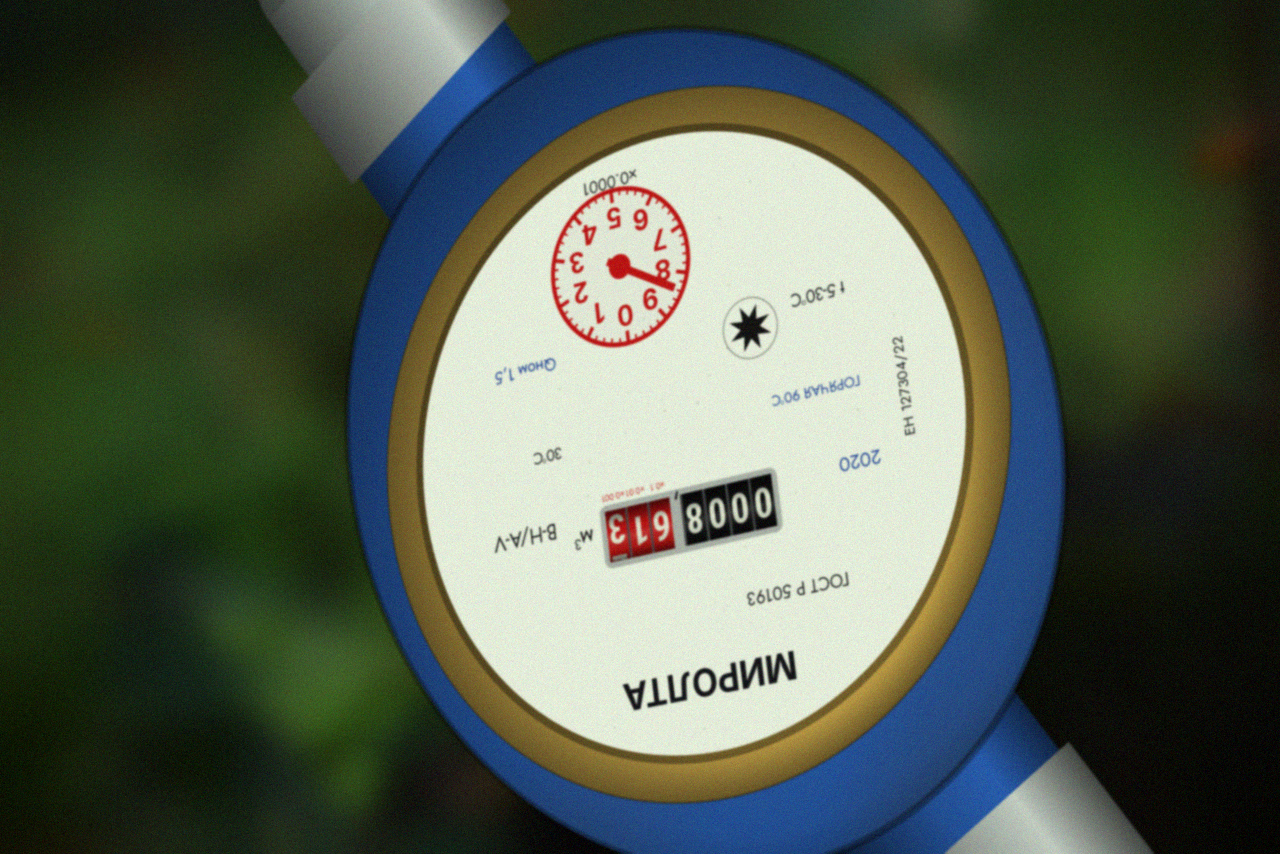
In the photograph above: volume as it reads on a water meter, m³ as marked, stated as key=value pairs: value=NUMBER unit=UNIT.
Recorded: value=8.6128 unit=m³
